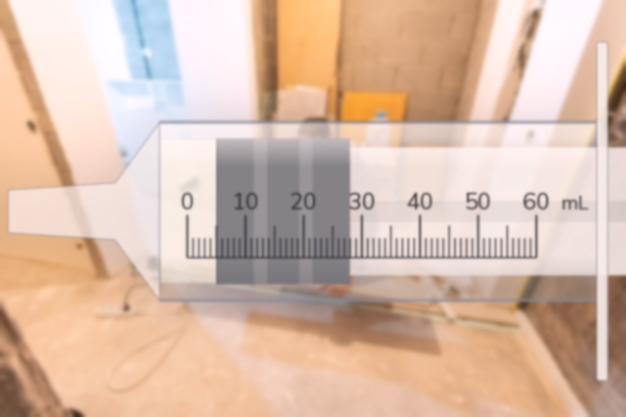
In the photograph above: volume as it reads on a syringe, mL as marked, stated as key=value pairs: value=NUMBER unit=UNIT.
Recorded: value=5 unit=mL
